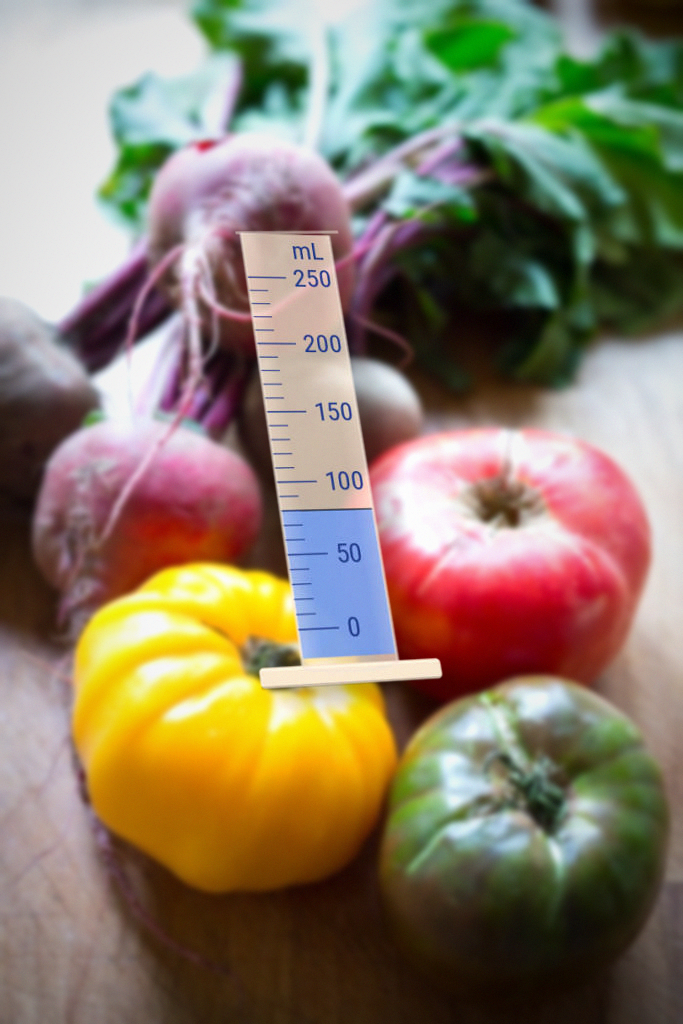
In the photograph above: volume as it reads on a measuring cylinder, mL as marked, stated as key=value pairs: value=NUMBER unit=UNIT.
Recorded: value=80 unit=mL
